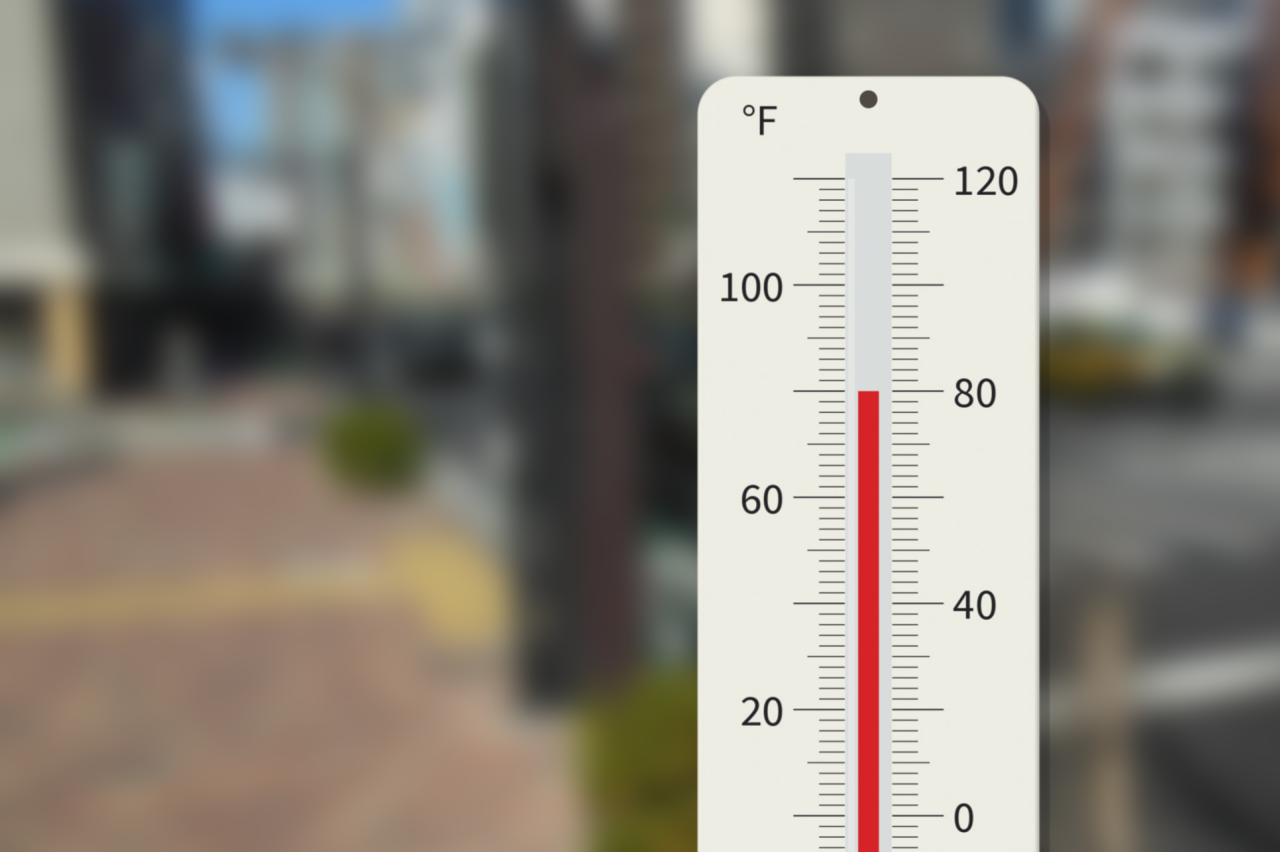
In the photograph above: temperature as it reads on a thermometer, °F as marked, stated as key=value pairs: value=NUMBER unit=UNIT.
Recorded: value=80 unit=°F
